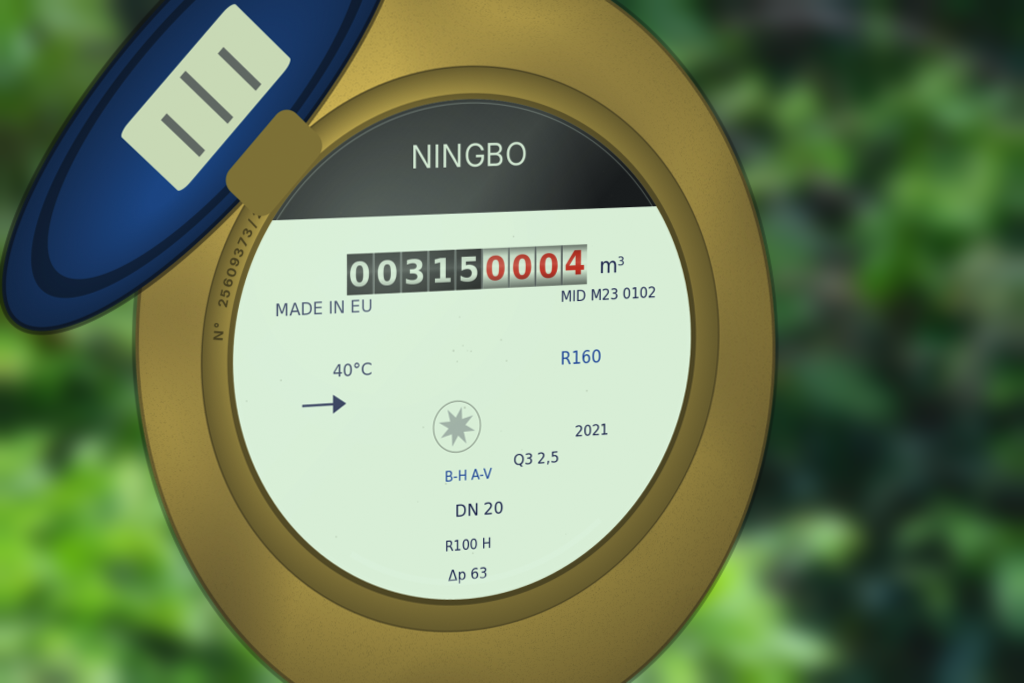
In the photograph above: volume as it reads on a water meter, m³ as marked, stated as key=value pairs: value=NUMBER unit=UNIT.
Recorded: value=315.0004 unit=m³
